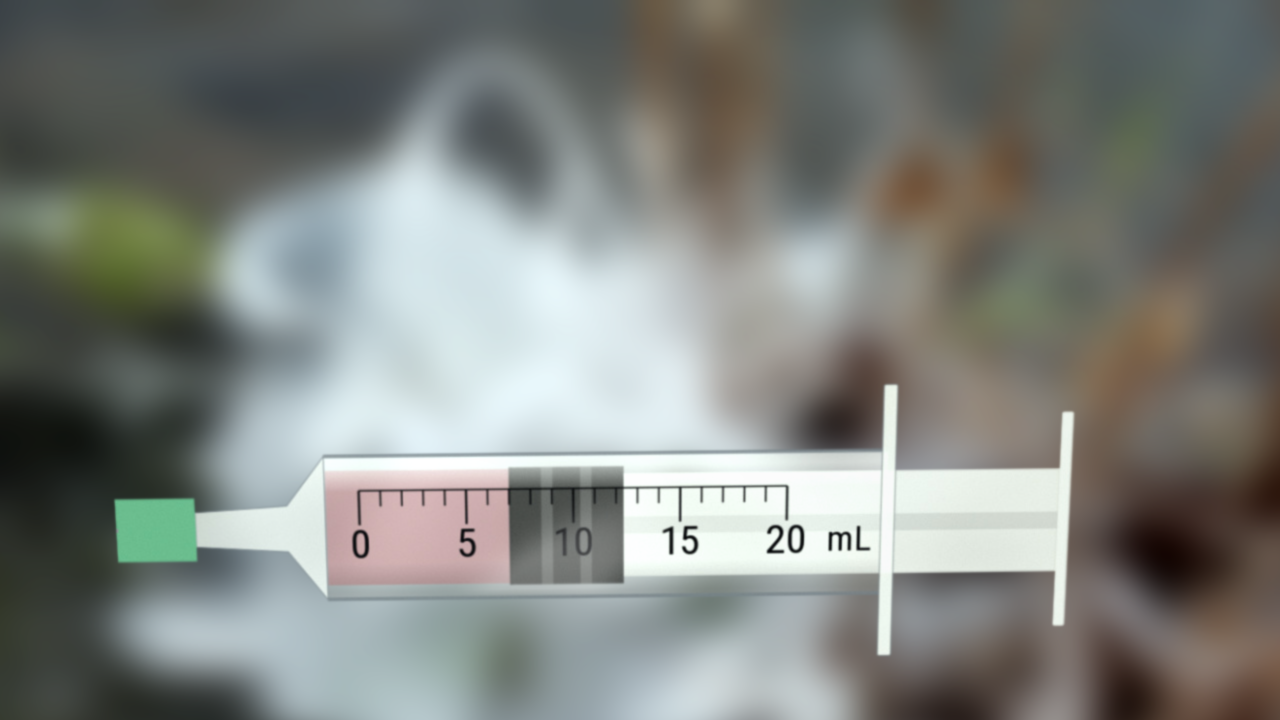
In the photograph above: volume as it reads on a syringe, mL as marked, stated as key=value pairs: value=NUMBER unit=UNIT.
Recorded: value=7 unit=mL
